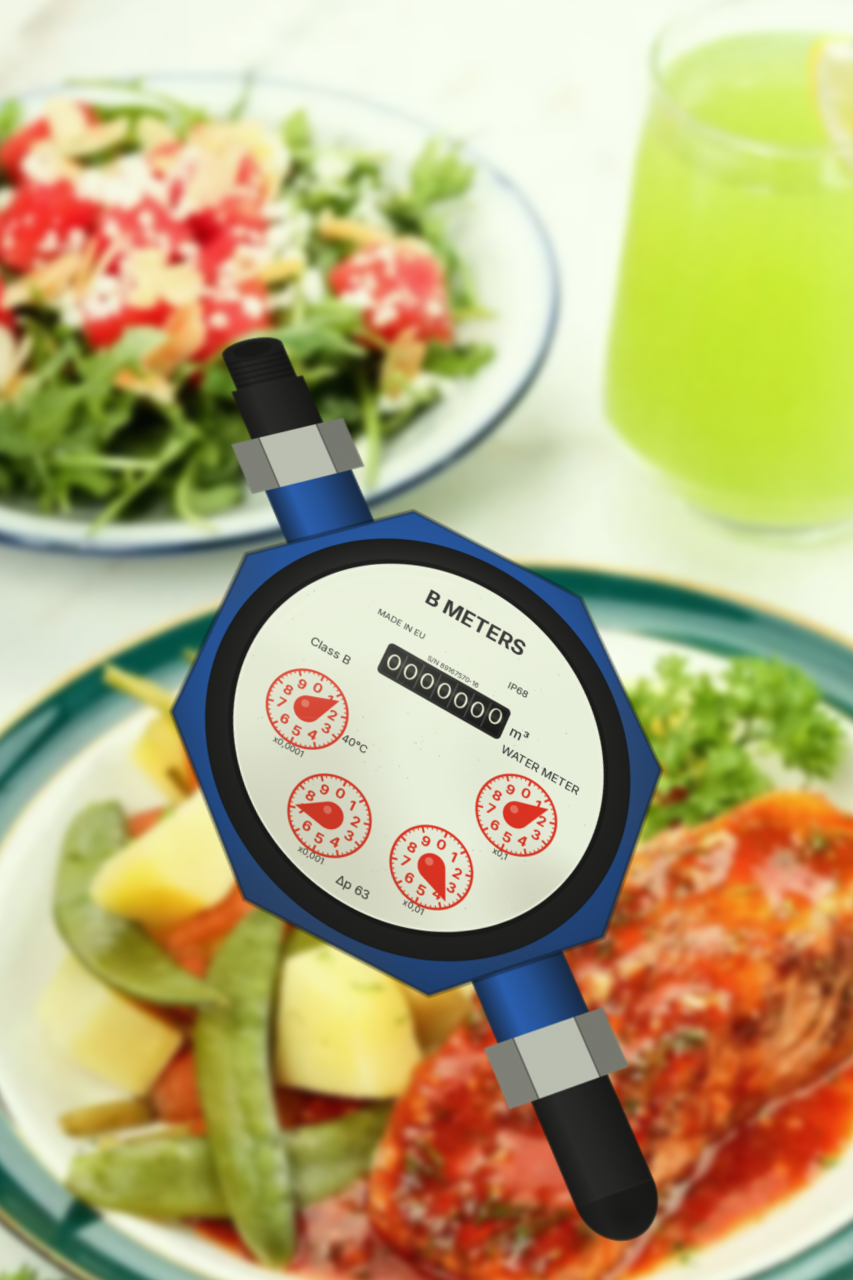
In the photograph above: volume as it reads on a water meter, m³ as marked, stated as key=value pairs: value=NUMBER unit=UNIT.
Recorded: value=0.1371 unit=m³
